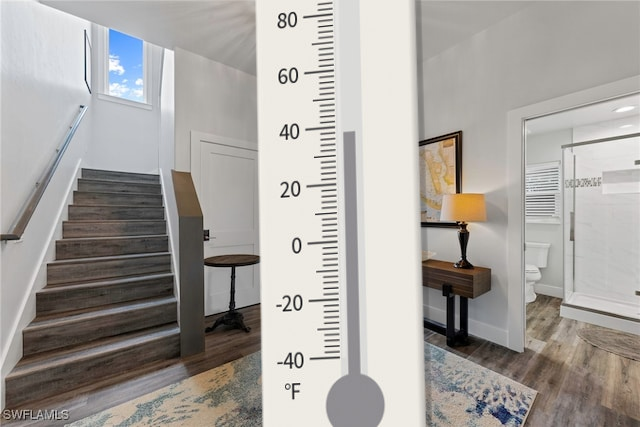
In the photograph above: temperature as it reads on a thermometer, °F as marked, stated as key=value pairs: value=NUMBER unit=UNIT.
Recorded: value=38 unit=°F
